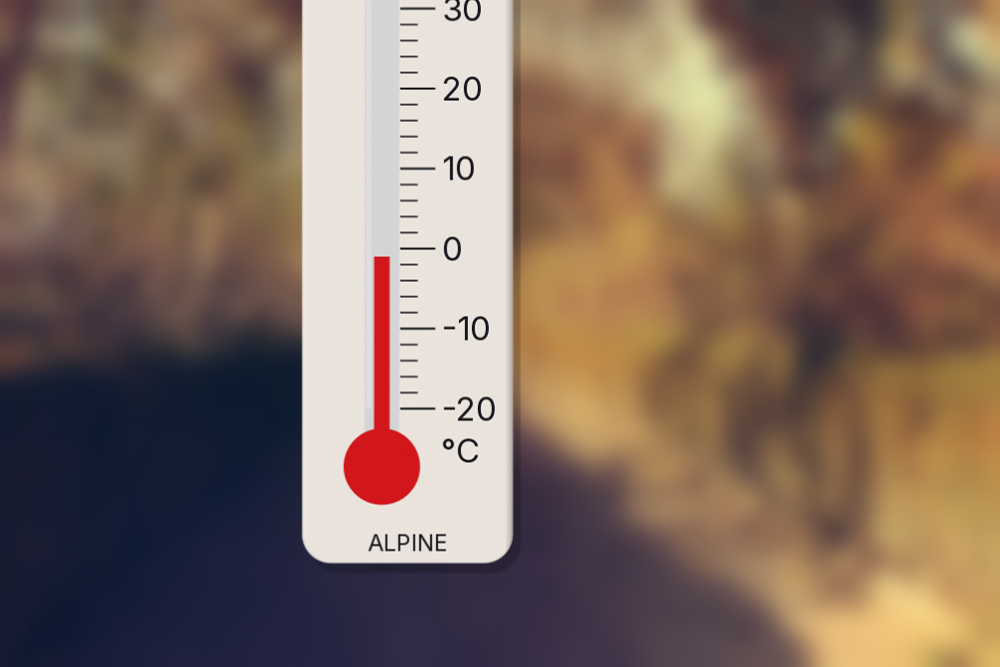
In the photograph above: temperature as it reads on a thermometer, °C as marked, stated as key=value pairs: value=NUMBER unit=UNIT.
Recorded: value=-1 unit=°C
